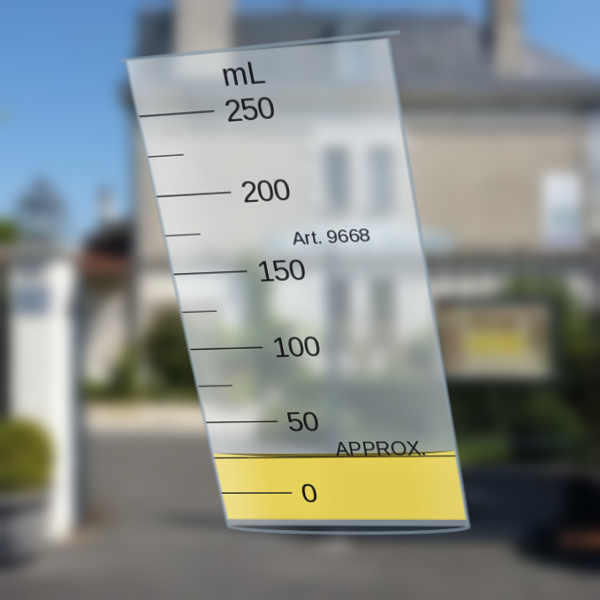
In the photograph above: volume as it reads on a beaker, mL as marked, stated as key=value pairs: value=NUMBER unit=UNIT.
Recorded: value=25 unit=mL
